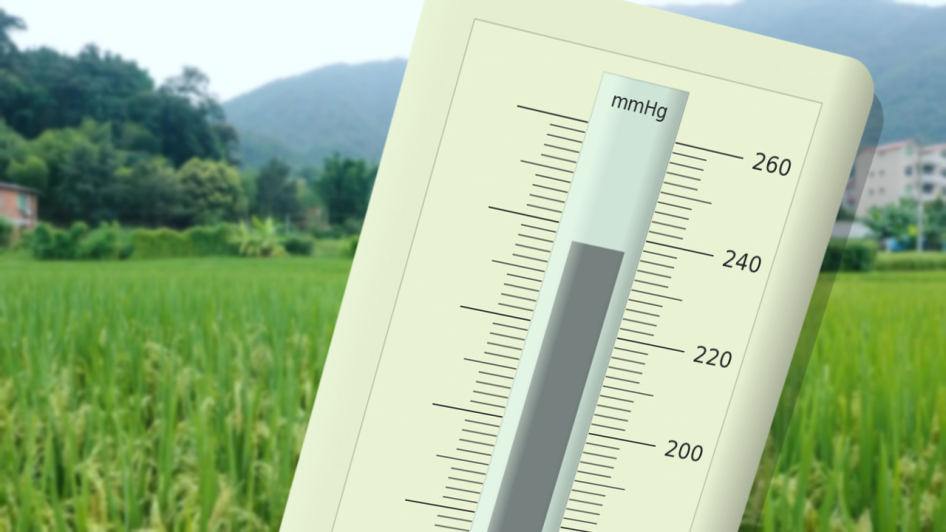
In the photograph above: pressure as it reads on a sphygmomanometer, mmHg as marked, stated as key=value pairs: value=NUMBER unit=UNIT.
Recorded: value=237 unit=mmHg
